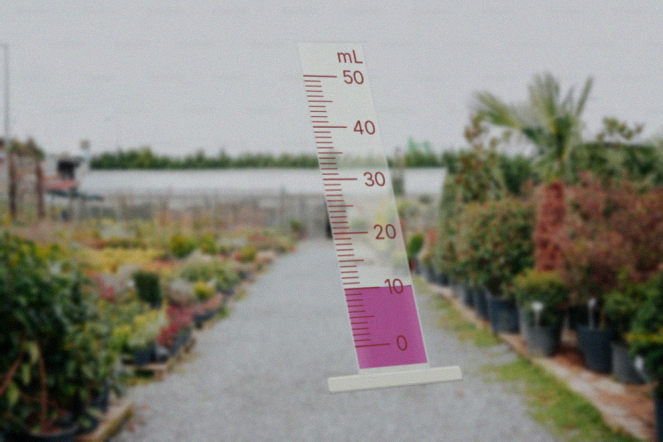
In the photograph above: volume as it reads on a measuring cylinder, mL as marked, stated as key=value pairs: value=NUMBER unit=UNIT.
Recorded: value=10 unit=mL
